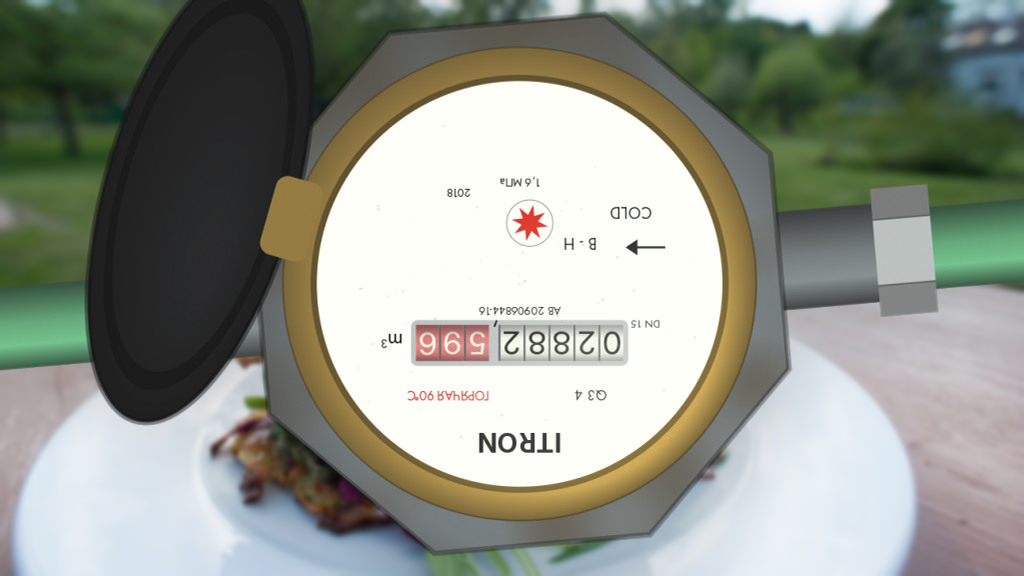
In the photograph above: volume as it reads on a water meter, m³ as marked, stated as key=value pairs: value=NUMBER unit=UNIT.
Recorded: value=2882.596 unit=m³
